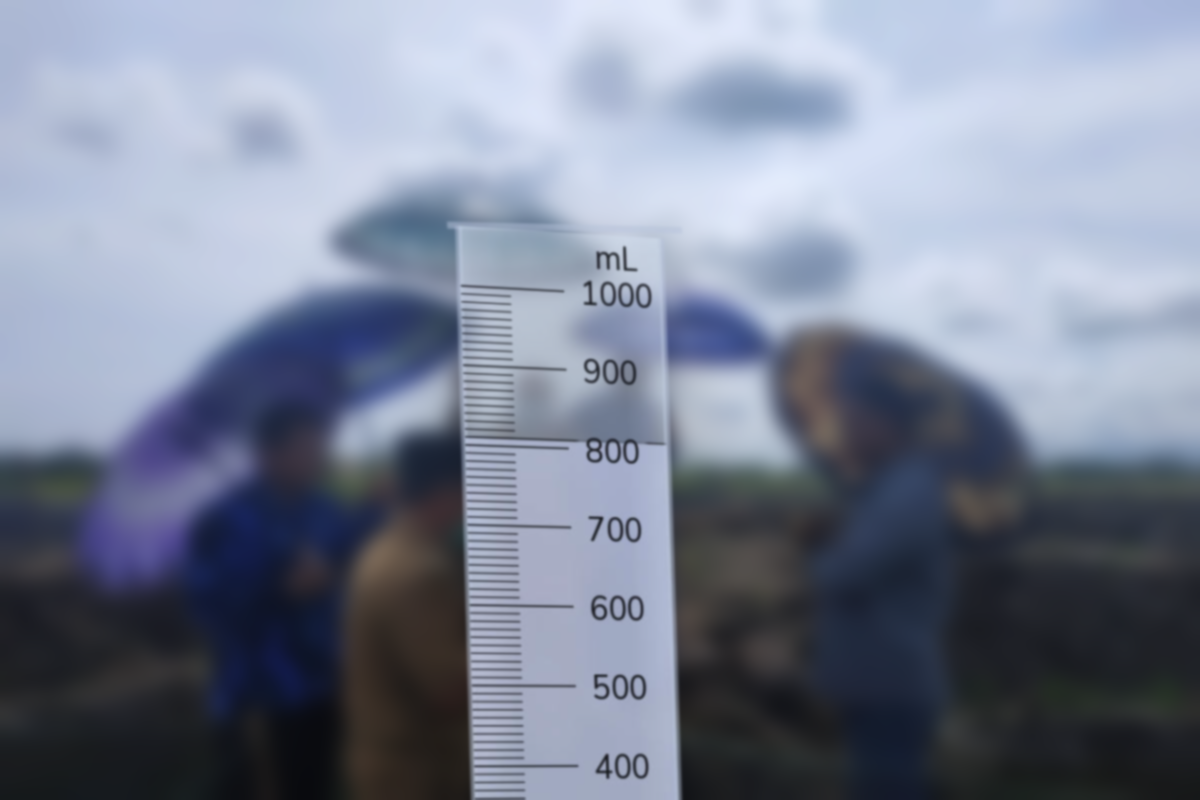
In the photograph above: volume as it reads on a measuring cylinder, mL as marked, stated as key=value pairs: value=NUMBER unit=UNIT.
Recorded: value=810 unit=mL
